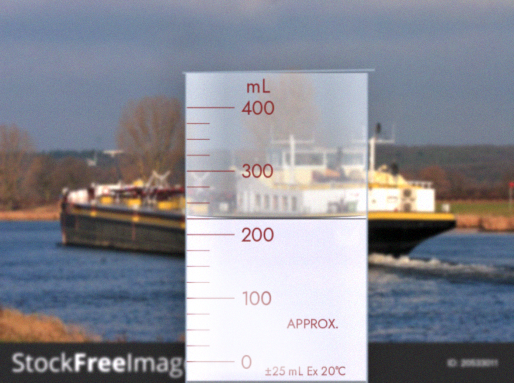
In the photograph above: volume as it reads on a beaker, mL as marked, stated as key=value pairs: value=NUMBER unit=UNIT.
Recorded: value=225 unit=mL
